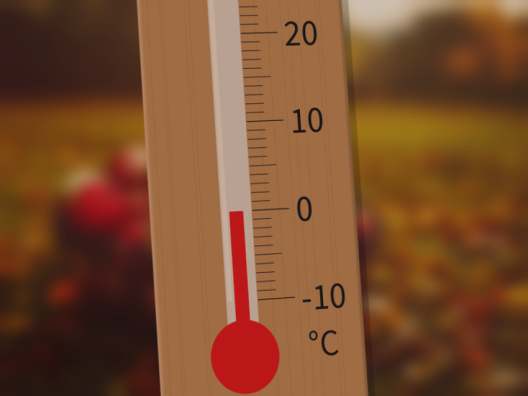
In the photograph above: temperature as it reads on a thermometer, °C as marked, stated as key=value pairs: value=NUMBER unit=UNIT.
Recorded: value=0 unit=°C
